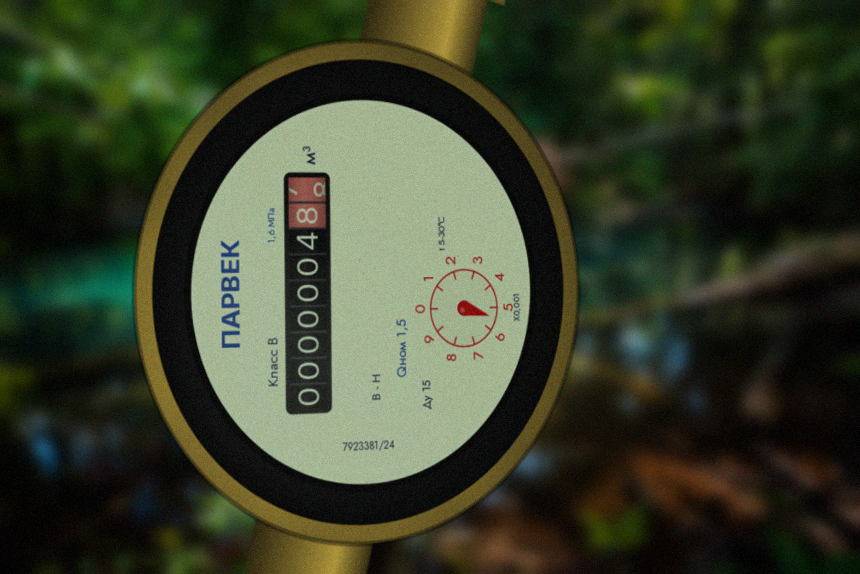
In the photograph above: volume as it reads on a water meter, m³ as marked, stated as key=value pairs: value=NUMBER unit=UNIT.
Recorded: value=4.875 unit=m³
